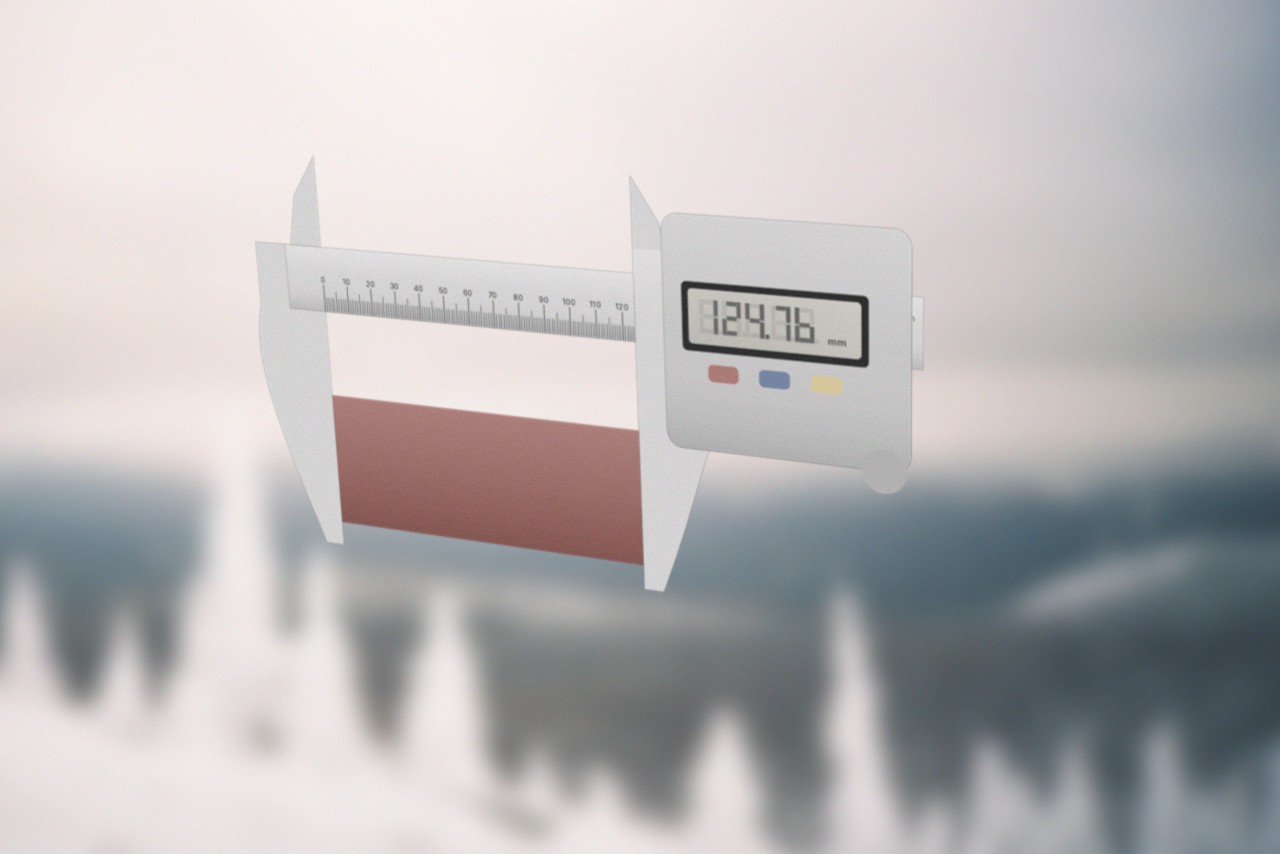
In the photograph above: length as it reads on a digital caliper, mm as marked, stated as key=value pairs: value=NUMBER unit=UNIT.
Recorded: value=124.76 unit=mm
